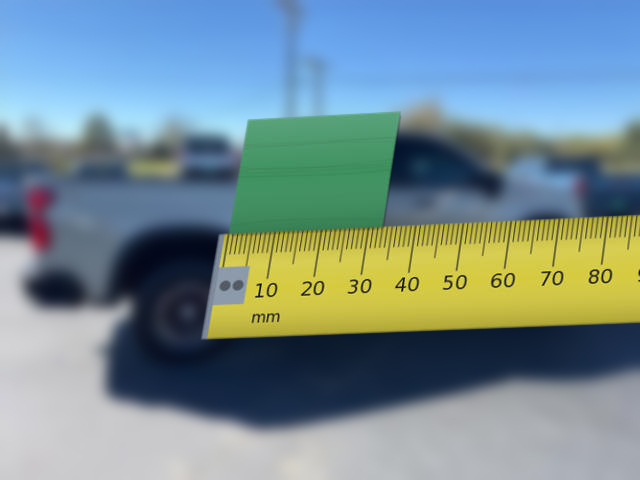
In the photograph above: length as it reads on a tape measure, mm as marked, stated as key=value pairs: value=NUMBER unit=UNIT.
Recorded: value=33 unit=mm
